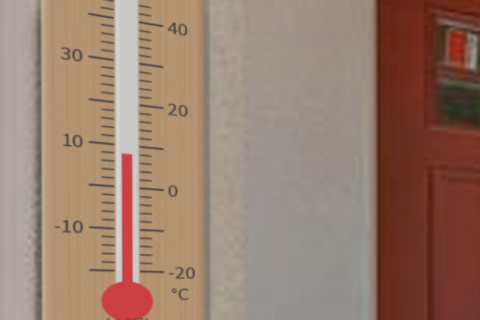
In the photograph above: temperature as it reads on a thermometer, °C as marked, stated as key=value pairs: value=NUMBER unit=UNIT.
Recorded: value=8 unit=°C
